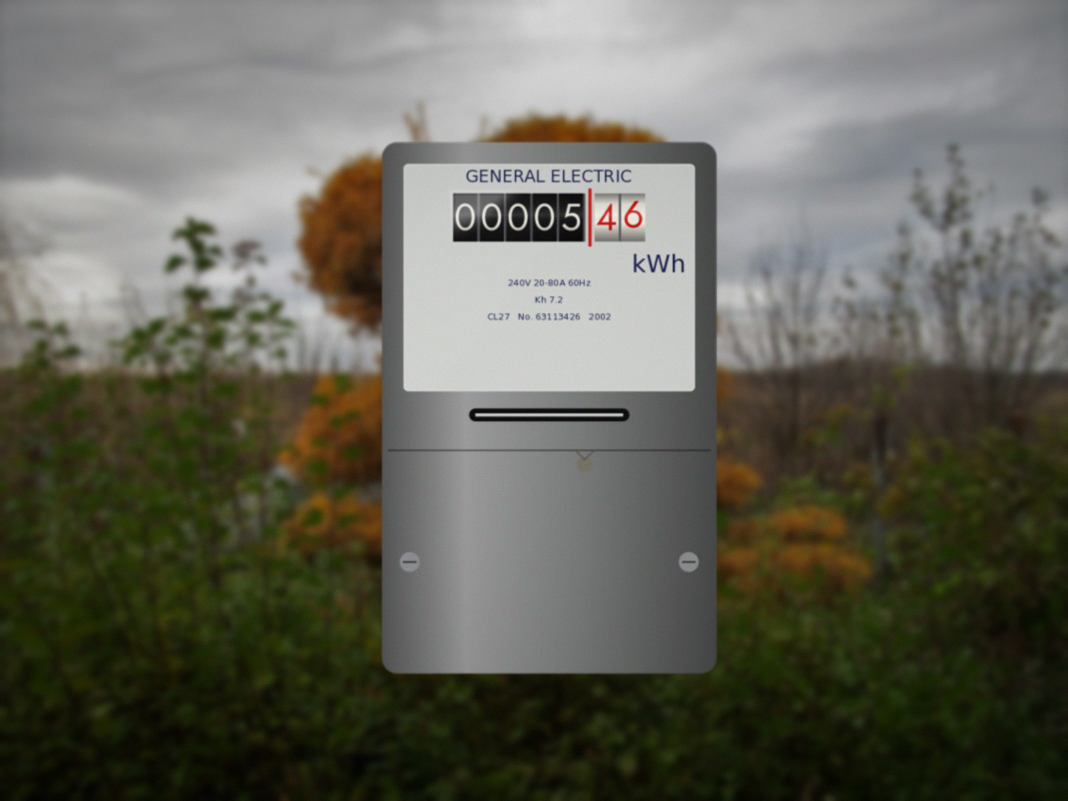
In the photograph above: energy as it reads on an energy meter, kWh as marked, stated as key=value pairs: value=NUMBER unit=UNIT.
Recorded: value=5.46 unit=kWh
